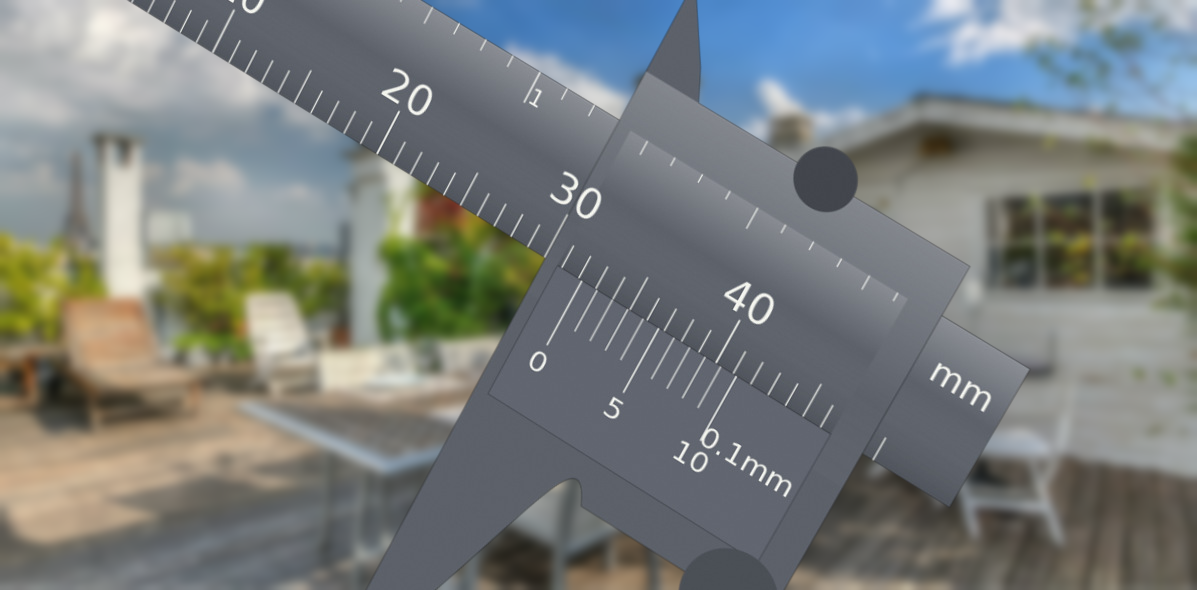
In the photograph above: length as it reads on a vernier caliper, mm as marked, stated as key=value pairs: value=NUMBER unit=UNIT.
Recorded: value=32.2 unit=mm
